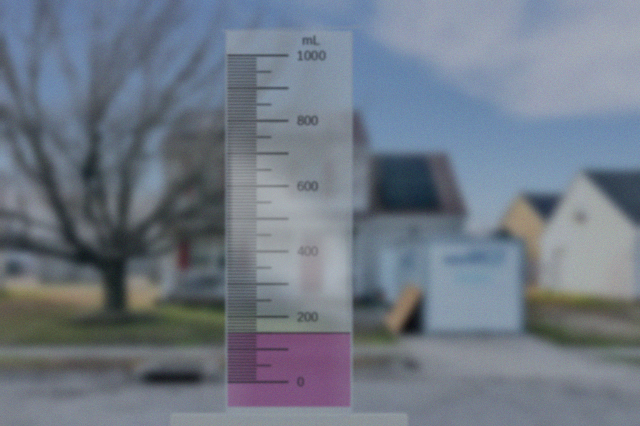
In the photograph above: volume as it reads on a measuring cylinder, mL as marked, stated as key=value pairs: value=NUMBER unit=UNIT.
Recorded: value=150 unit=mL
